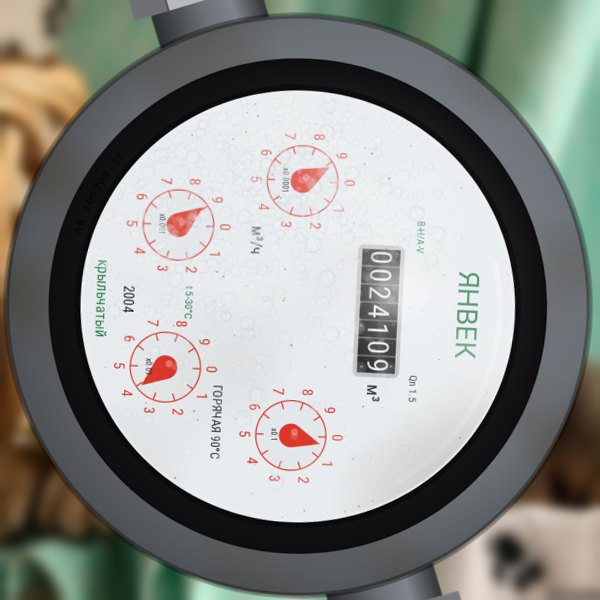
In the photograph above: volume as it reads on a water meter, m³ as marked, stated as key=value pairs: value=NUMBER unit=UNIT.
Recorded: value=24109.0389 unit=m³
